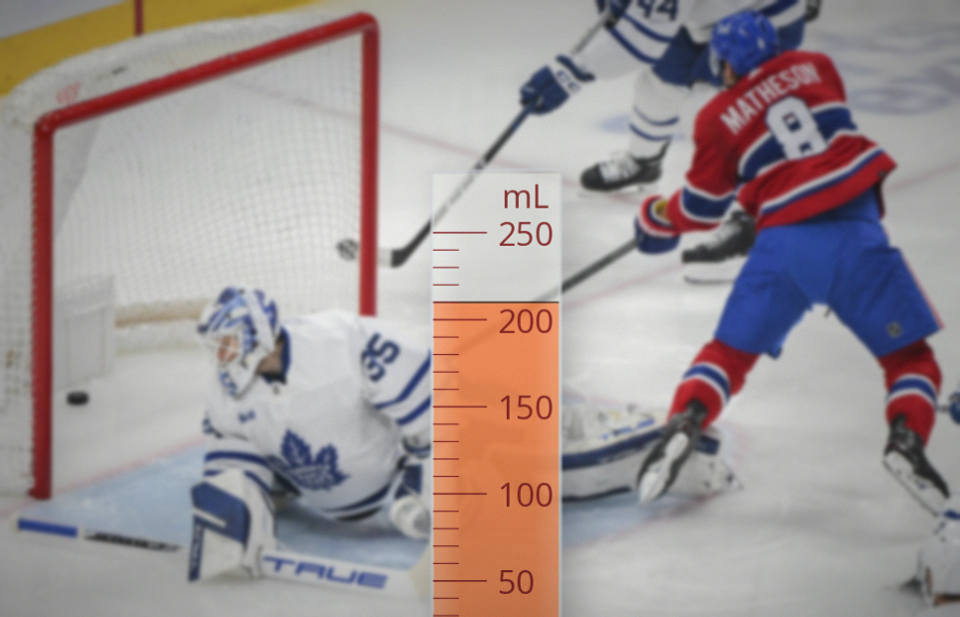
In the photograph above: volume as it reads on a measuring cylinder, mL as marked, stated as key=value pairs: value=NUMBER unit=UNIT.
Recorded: value=210 unit=mL
